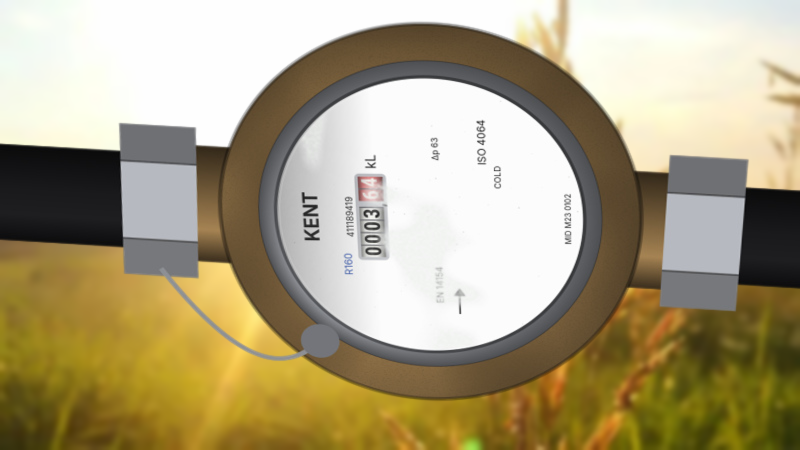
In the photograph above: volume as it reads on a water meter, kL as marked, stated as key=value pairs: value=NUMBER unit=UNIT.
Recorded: value=3.64 unit=kL
